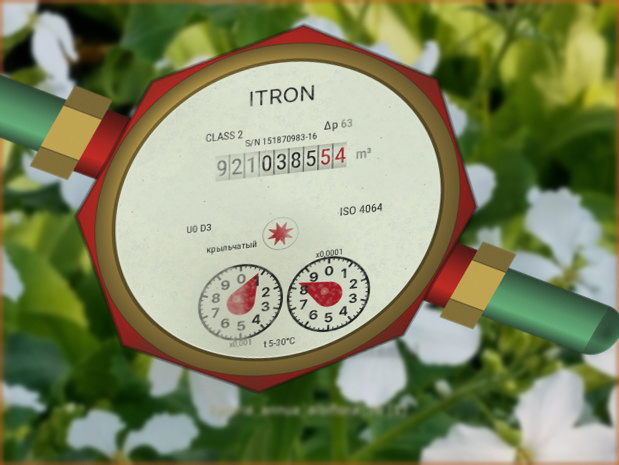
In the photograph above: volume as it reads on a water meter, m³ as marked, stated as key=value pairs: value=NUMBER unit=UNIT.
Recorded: value=9210385.5408 unit=m³
